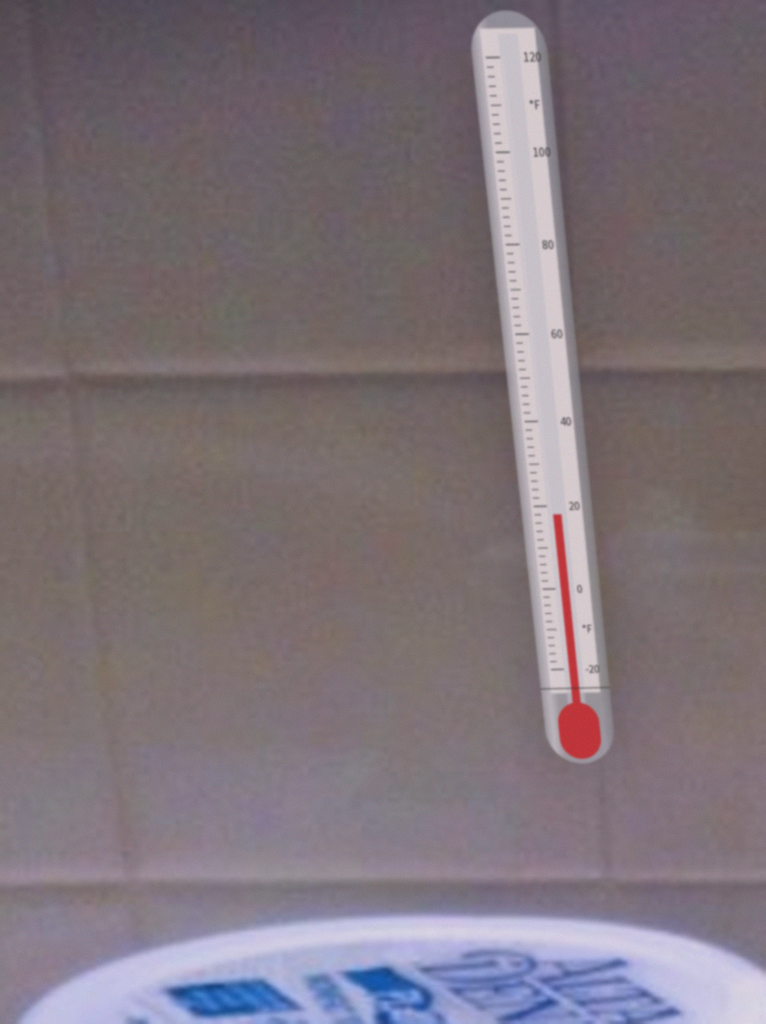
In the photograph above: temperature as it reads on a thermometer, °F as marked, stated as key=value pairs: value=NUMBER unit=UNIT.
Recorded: value=18 unit=°F
